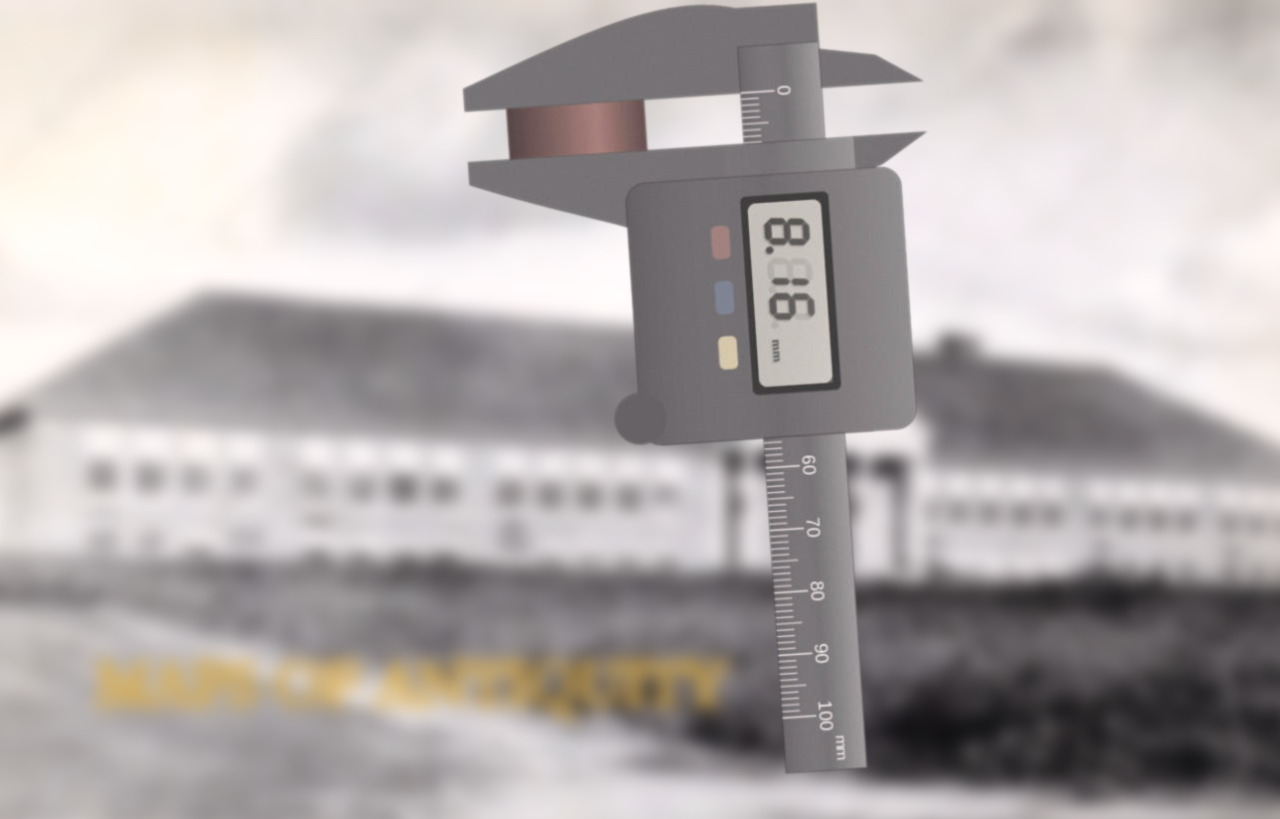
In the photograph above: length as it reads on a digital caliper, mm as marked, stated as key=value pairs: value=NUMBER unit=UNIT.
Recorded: value=8.16 unit=mm
